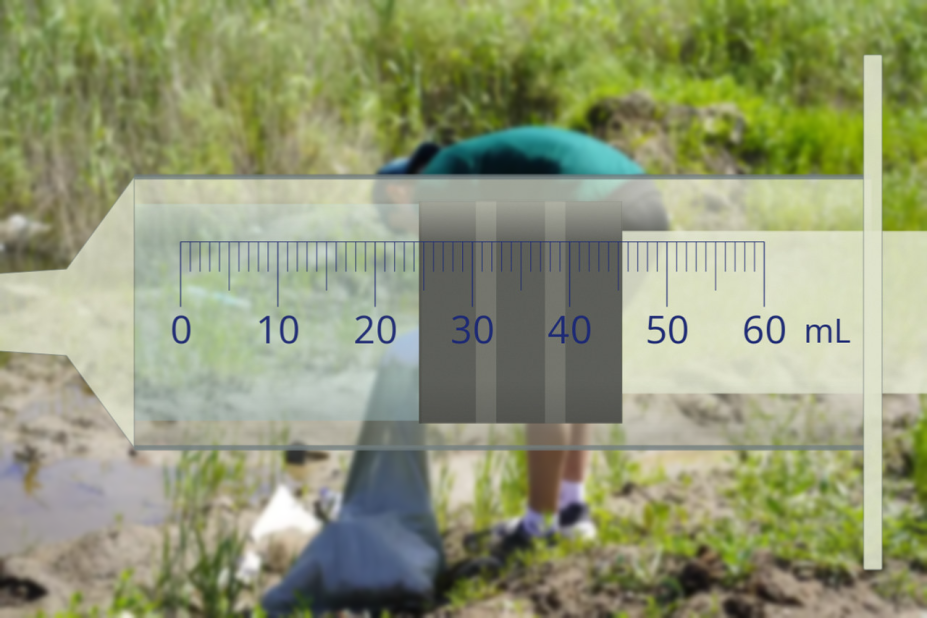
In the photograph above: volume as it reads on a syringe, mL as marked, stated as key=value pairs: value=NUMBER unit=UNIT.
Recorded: value=24.5 unit=mL
